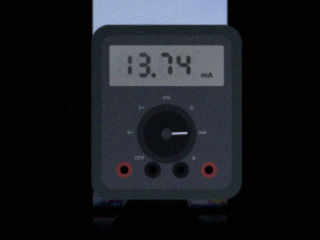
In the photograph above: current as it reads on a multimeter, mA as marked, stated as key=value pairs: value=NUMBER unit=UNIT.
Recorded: value=13.74 unit=mA
